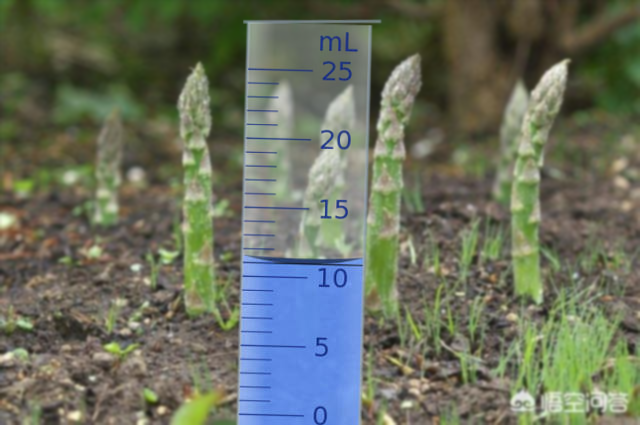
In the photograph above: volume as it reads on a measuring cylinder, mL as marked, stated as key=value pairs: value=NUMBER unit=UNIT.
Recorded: value=11 unit=mL
